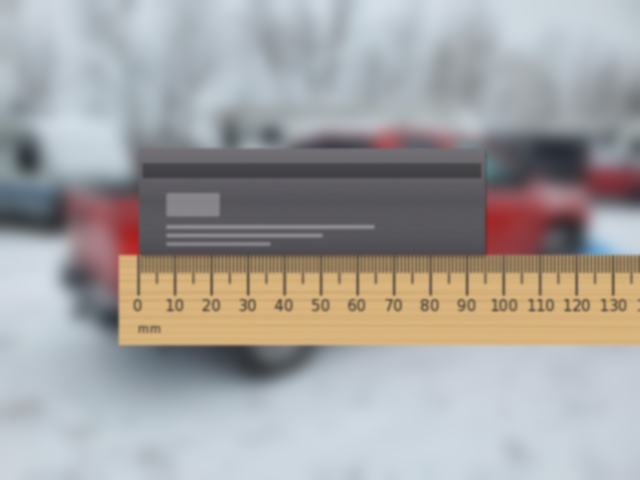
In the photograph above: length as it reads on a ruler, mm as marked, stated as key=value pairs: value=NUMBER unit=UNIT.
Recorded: value=95 unit=mm
